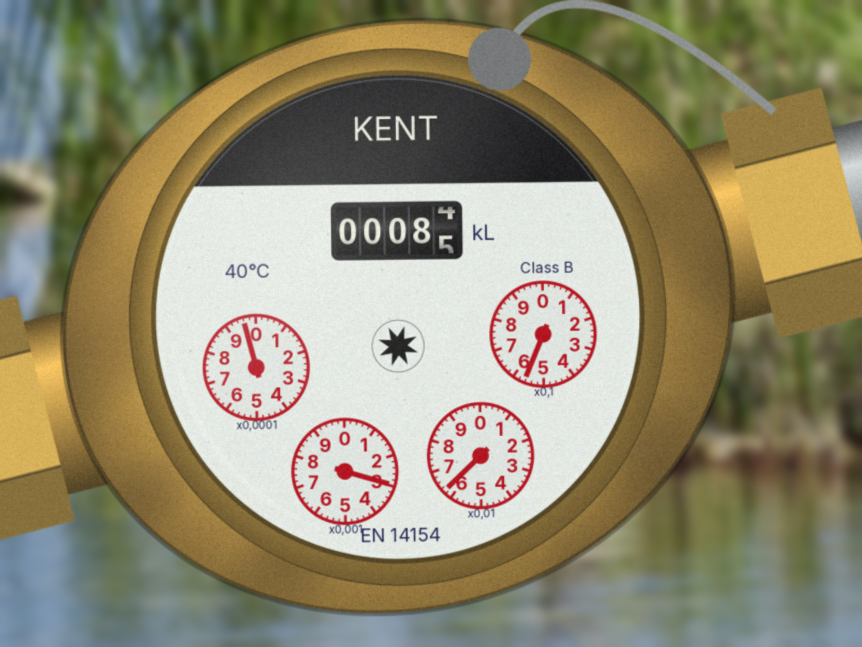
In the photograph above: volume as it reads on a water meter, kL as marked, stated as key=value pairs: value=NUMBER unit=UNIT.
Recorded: value=84.5629 unit=kL
